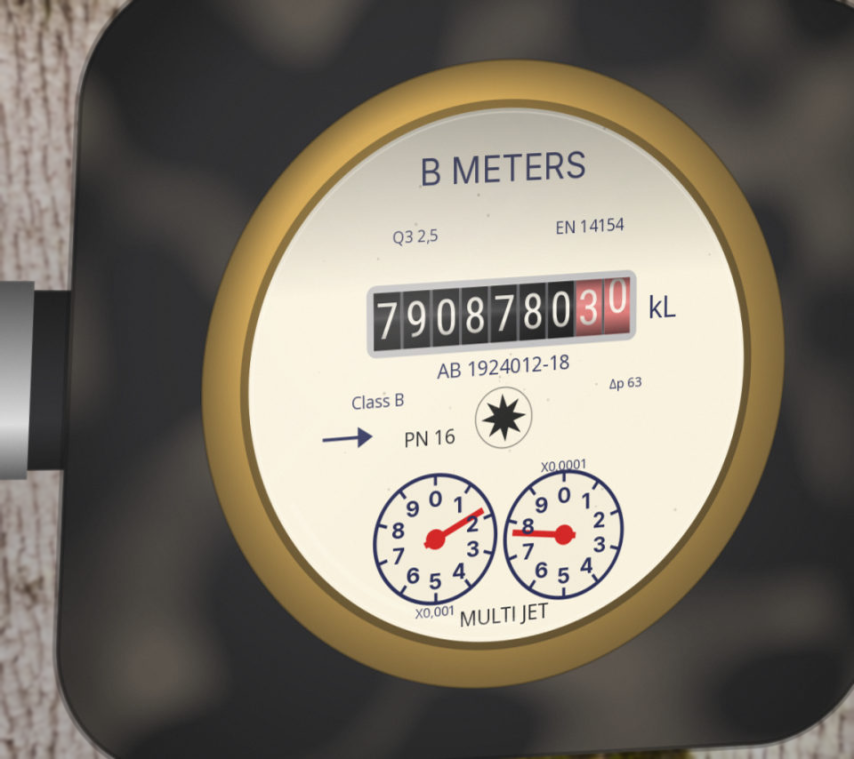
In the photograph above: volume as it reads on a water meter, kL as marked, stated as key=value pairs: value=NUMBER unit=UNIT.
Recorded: value=7908780.3017 unit=kL
